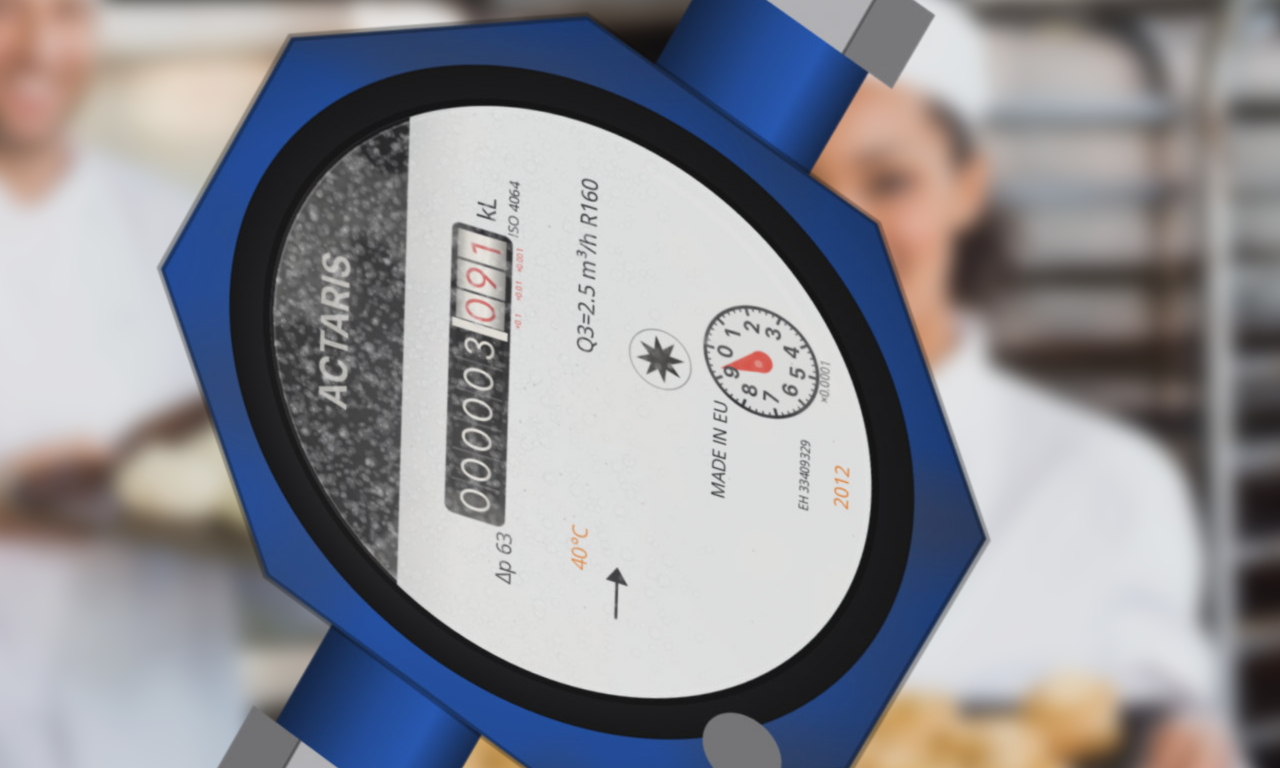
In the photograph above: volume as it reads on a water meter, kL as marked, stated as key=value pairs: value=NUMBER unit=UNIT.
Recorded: value=3.0909 unit=kL
